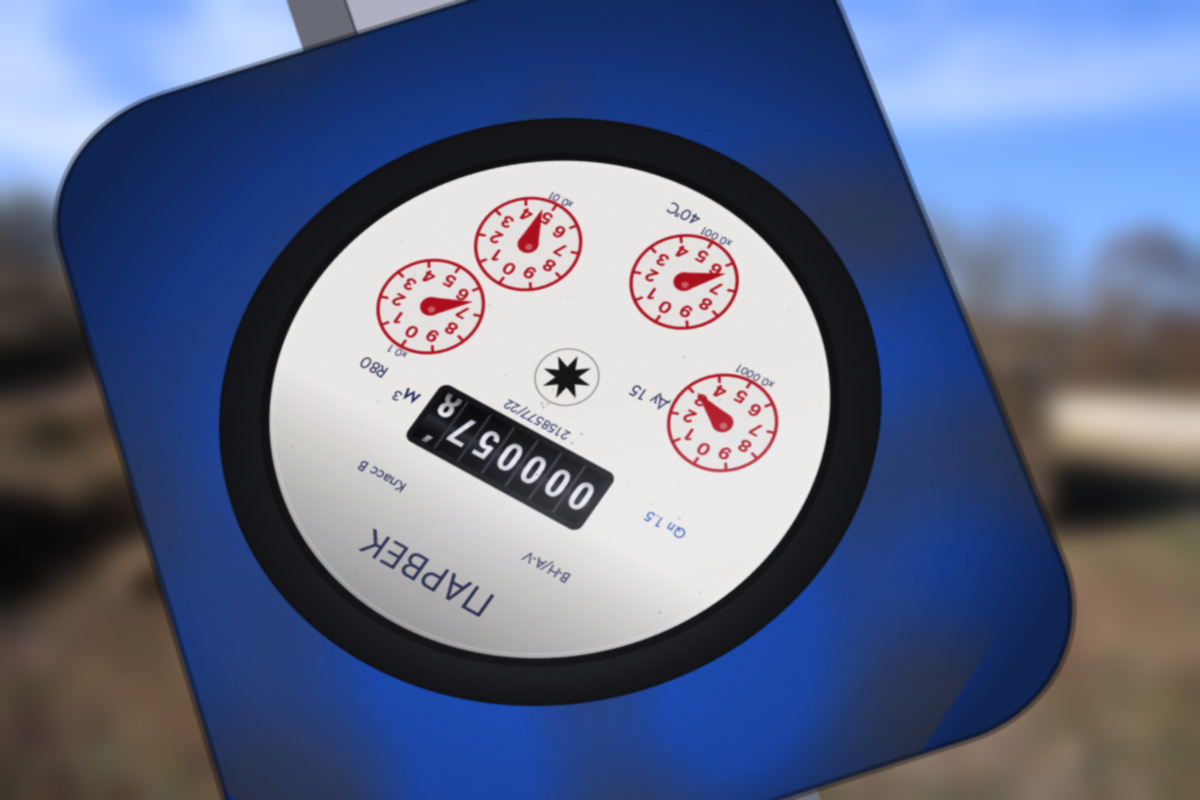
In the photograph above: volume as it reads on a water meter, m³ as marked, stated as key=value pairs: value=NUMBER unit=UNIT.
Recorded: value=577.6463 unit=m³
